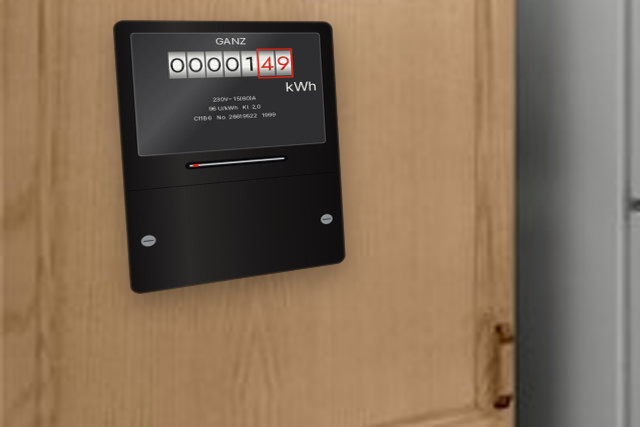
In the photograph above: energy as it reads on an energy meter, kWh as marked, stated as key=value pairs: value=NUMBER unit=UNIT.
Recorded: value=1.49 unit=kWh
